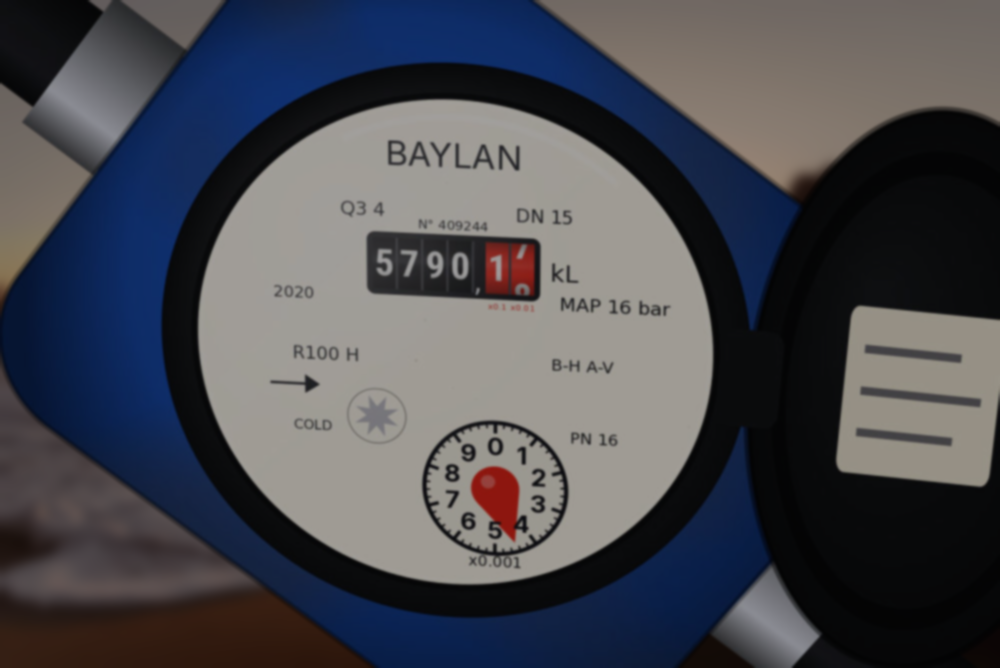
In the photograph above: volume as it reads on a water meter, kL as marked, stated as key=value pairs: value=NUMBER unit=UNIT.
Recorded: value=5790.174 unit=kL
